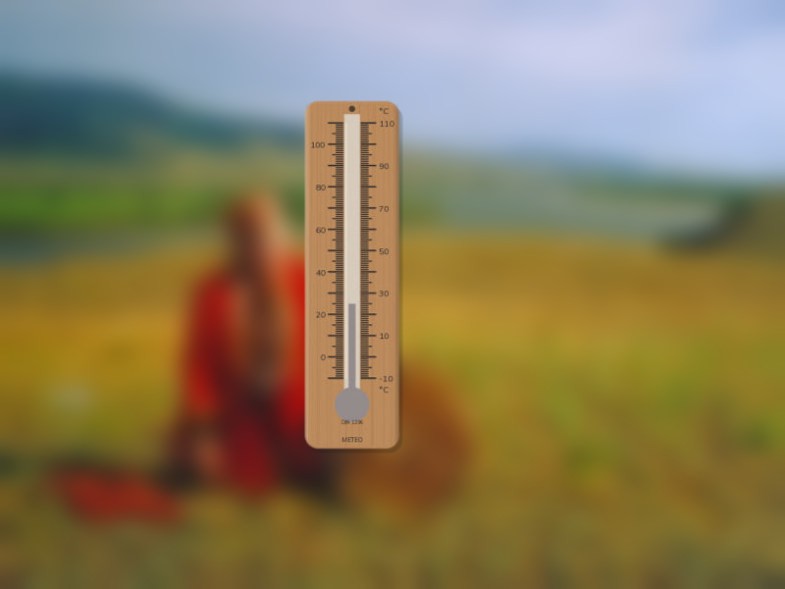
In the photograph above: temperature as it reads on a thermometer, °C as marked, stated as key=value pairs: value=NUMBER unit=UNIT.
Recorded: value=25 unit=°C
